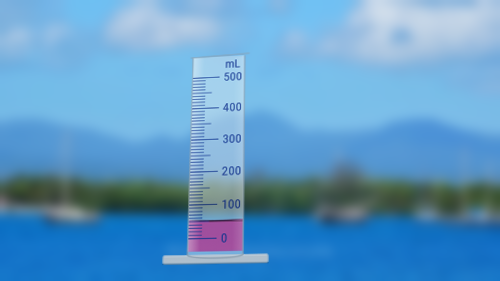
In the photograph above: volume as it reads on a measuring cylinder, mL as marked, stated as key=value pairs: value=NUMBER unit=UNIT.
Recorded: value=50 unit=mL
